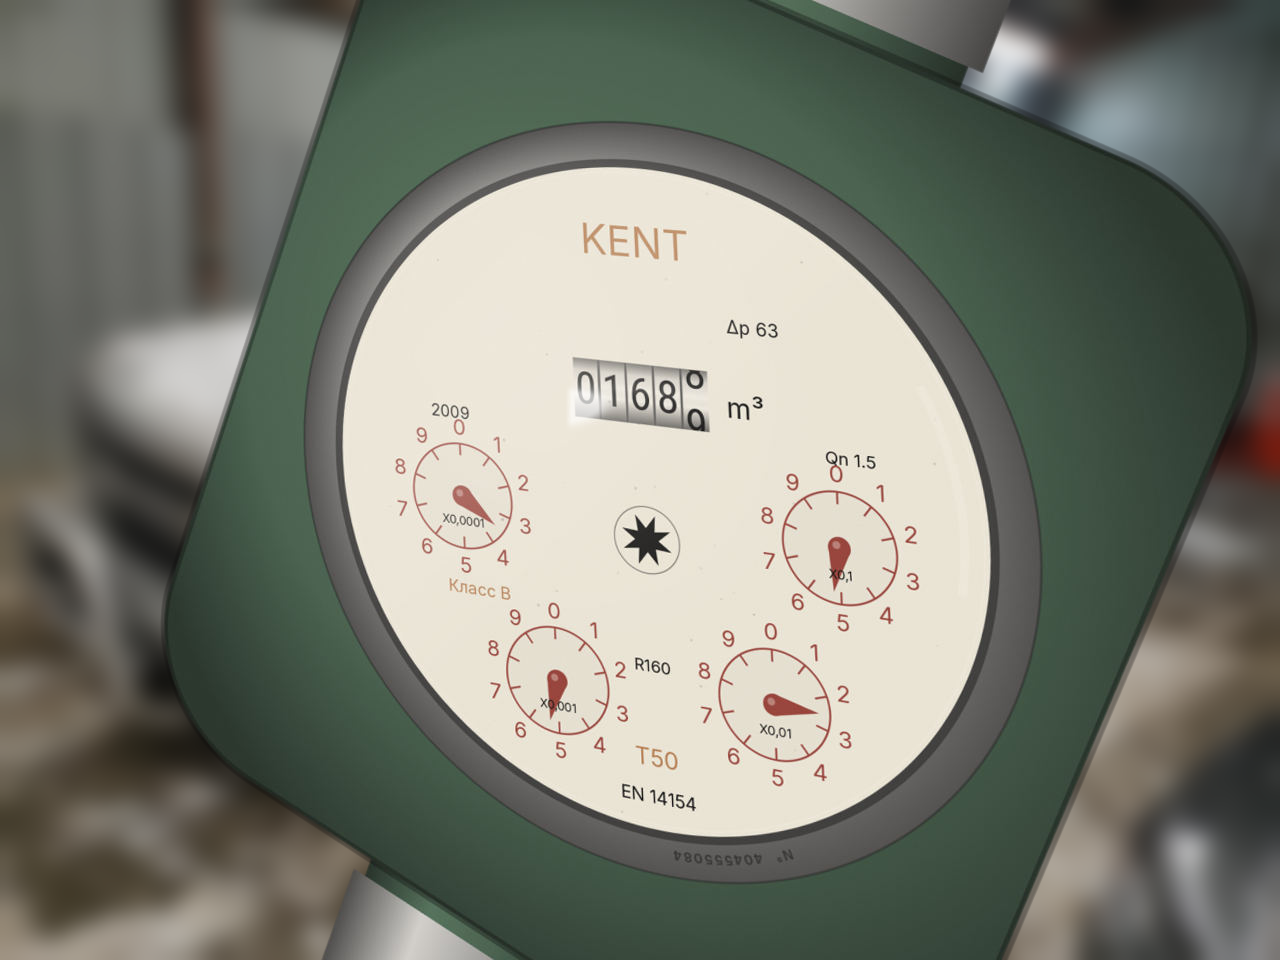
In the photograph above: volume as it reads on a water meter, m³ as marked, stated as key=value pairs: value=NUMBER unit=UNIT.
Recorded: value=1688.5253 unit=m³
